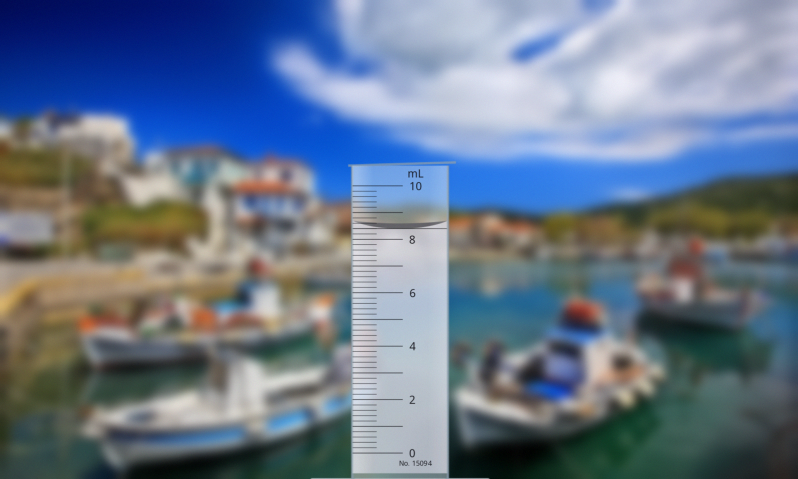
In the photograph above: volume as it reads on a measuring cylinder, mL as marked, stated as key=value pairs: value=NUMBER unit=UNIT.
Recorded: value=8.4 unit=mL
